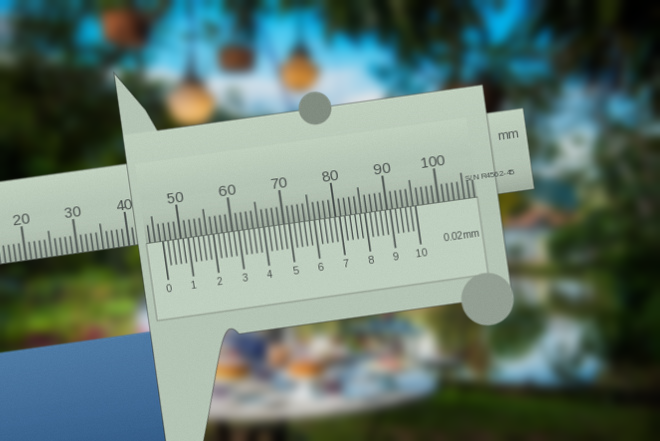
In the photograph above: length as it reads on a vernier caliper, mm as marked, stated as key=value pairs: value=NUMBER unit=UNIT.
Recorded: value=46.5 unit=mm
